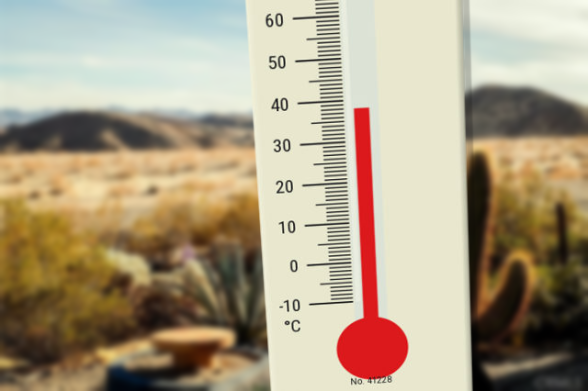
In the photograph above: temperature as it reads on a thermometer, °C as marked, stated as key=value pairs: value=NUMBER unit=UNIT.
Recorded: value=38 unit=°C
